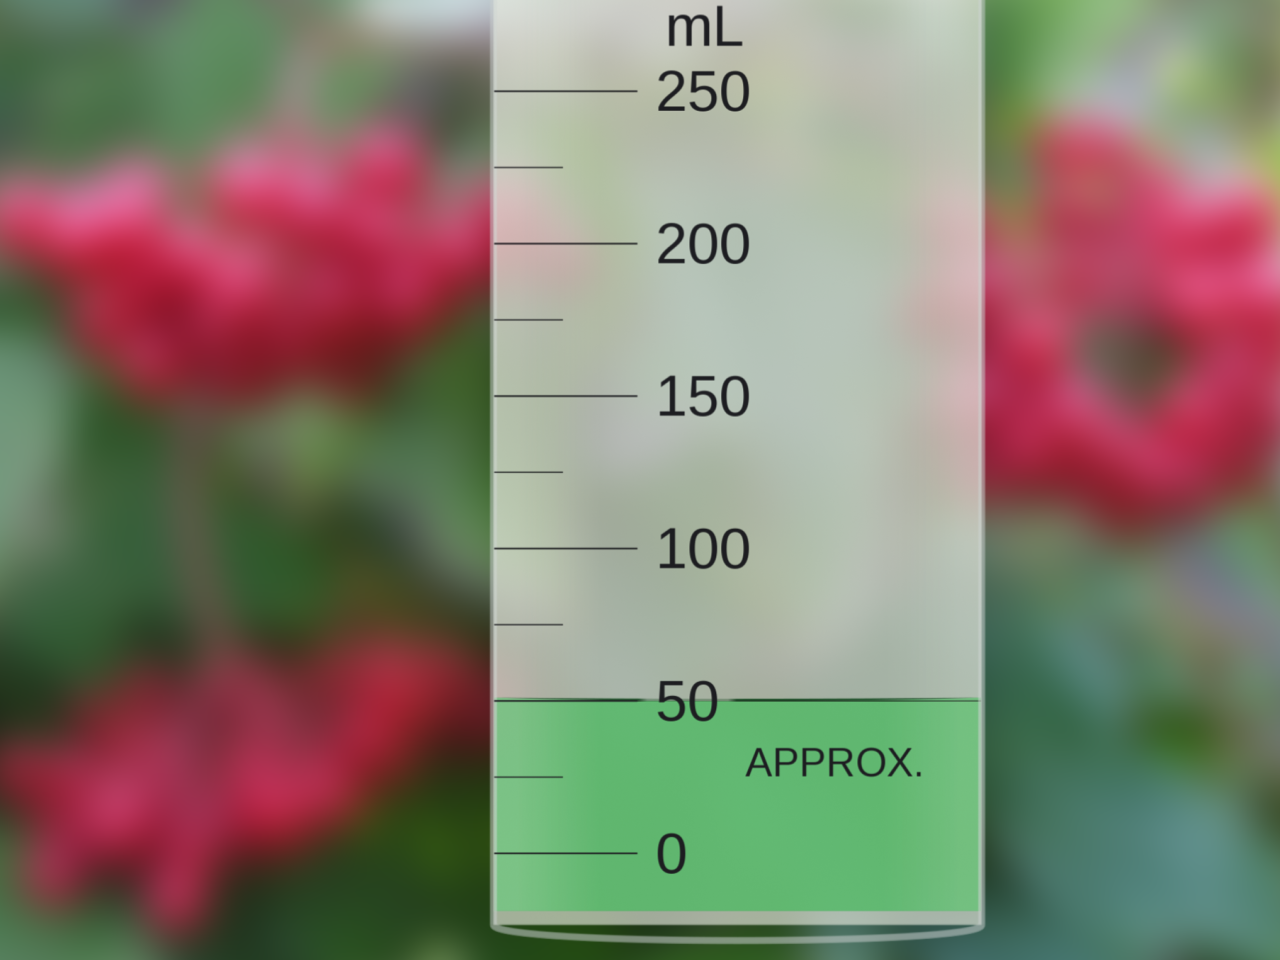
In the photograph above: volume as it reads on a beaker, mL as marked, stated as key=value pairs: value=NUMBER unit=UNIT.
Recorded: value=50 unit=mL
